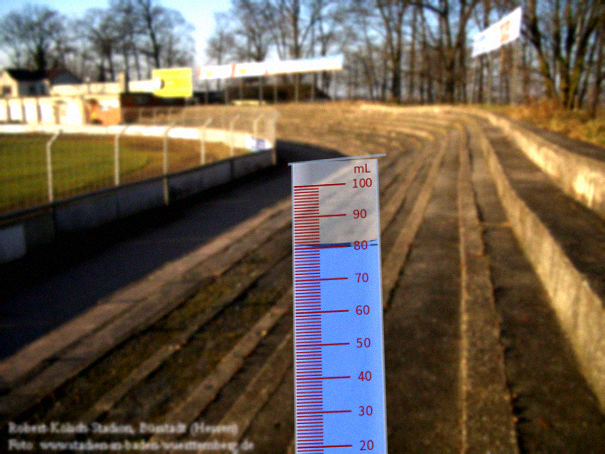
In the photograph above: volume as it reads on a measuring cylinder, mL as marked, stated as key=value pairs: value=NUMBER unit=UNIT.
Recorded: value=80 unit=mL
